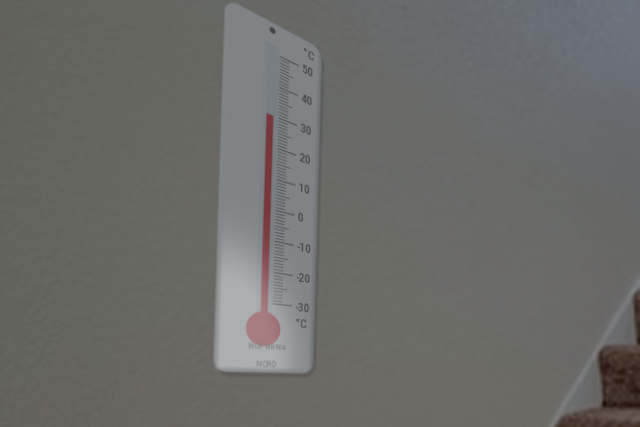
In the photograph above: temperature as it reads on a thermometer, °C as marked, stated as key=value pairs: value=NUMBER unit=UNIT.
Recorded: value=30 unit=°C
